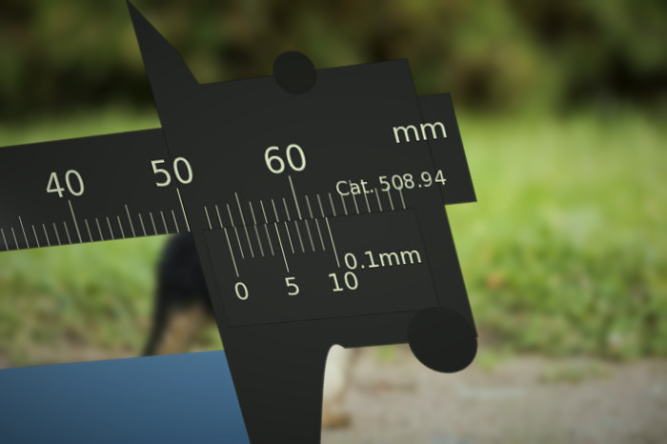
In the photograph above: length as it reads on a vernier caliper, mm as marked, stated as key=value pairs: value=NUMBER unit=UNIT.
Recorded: value=53.2 unit=mm
